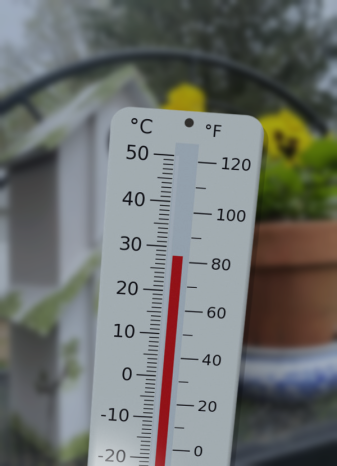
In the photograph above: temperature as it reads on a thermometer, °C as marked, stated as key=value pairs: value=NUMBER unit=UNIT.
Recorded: value=28 unit=°C
